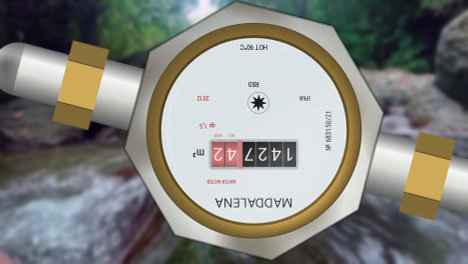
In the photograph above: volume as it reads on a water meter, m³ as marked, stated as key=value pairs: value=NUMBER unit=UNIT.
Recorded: value=1427.42 unit=m³
